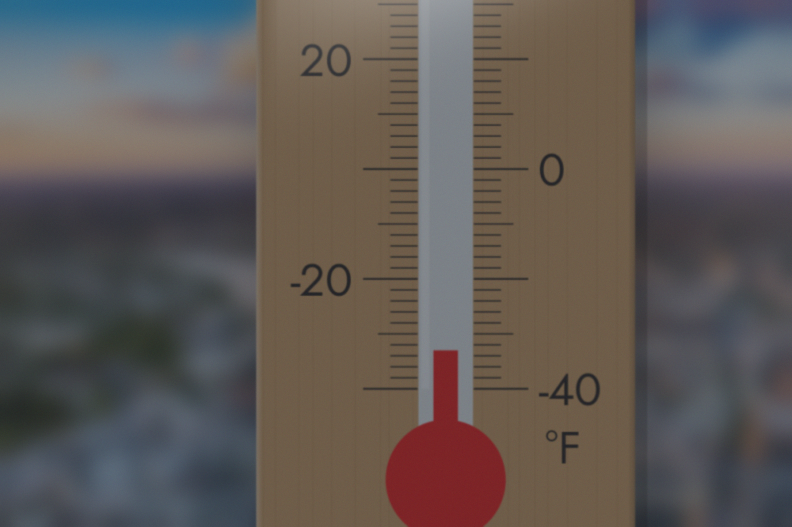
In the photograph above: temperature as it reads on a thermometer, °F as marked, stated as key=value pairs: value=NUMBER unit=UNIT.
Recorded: value=-33 unit=°F
